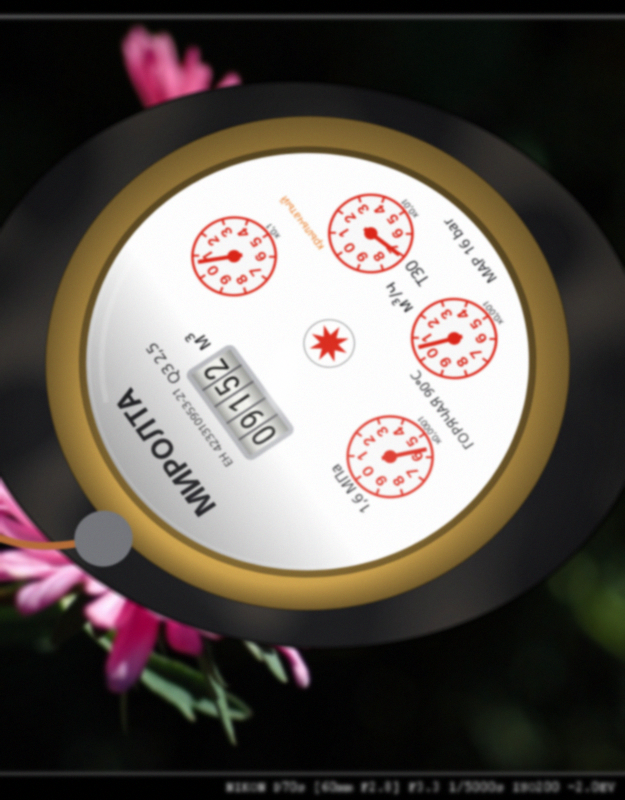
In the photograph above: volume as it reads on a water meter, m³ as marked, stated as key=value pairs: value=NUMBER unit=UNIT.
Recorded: value=9152.0705 unit=m³
